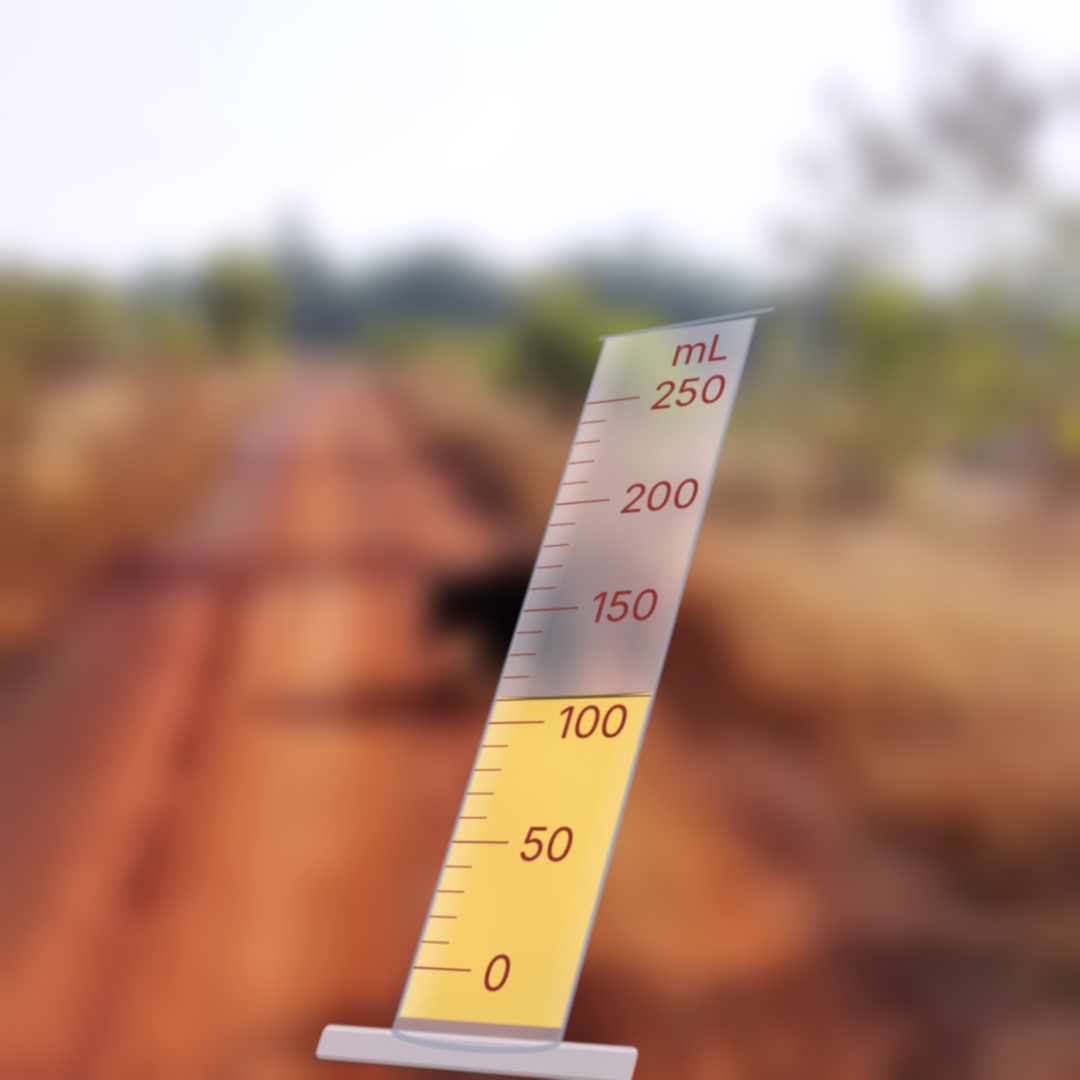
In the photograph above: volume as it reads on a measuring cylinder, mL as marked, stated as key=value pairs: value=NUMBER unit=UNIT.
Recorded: value=110 unit=mL
